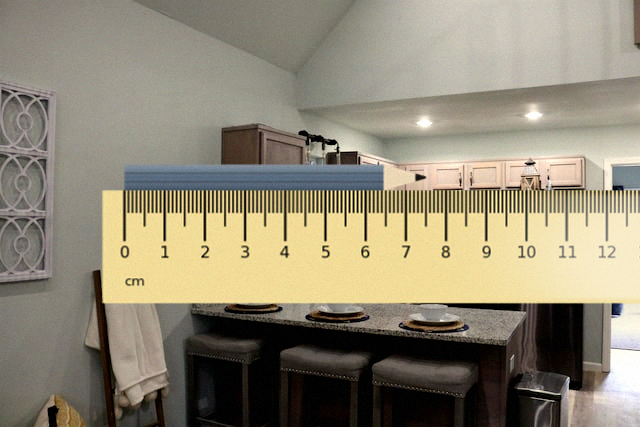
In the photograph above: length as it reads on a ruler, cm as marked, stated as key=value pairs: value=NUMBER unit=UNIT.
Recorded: value=7.5 unit=cm
